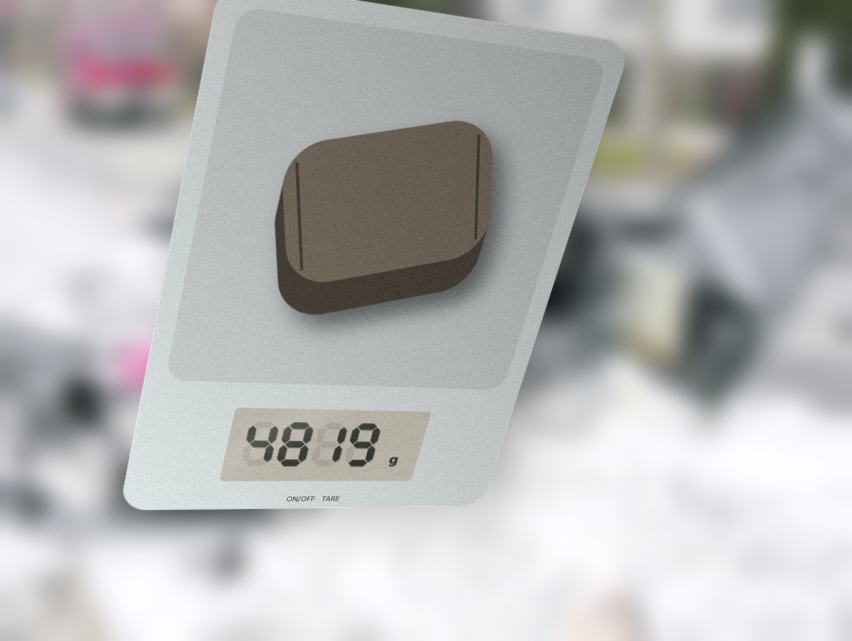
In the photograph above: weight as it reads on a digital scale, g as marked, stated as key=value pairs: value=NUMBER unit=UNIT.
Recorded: value=4819 unit=g
